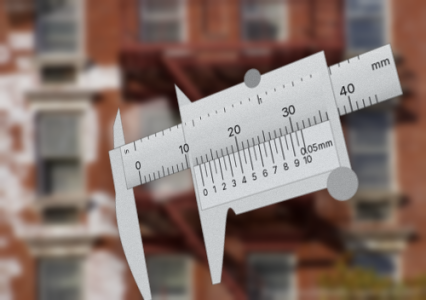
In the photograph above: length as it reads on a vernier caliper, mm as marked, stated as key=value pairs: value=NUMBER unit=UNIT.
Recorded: value=12.4 unit=mm
